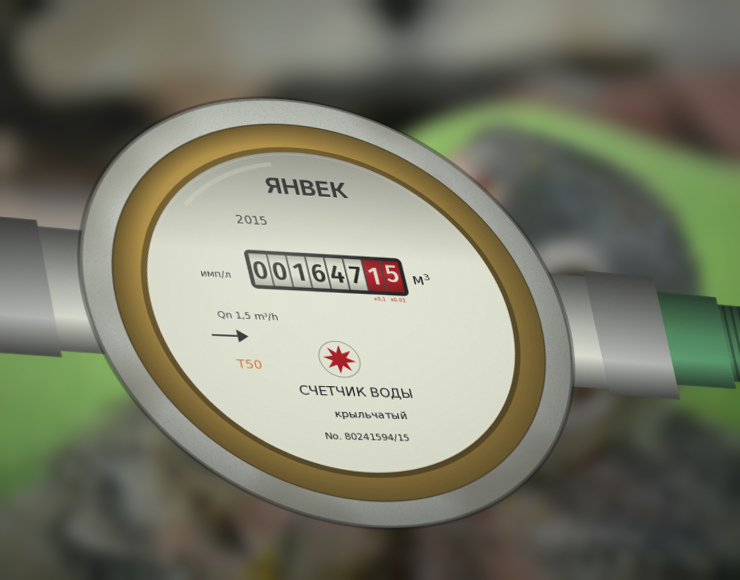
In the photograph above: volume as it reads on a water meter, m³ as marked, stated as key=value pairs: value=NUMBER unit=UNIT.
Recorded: value=1647.15 unit=m³
